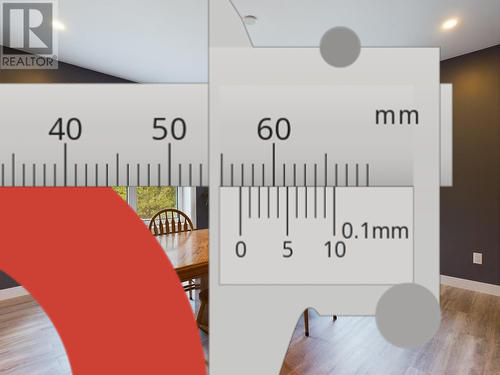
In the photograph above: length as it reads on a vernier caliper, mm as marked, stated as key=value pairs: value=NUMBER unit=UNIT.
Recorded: value=56.8 unit=mm
